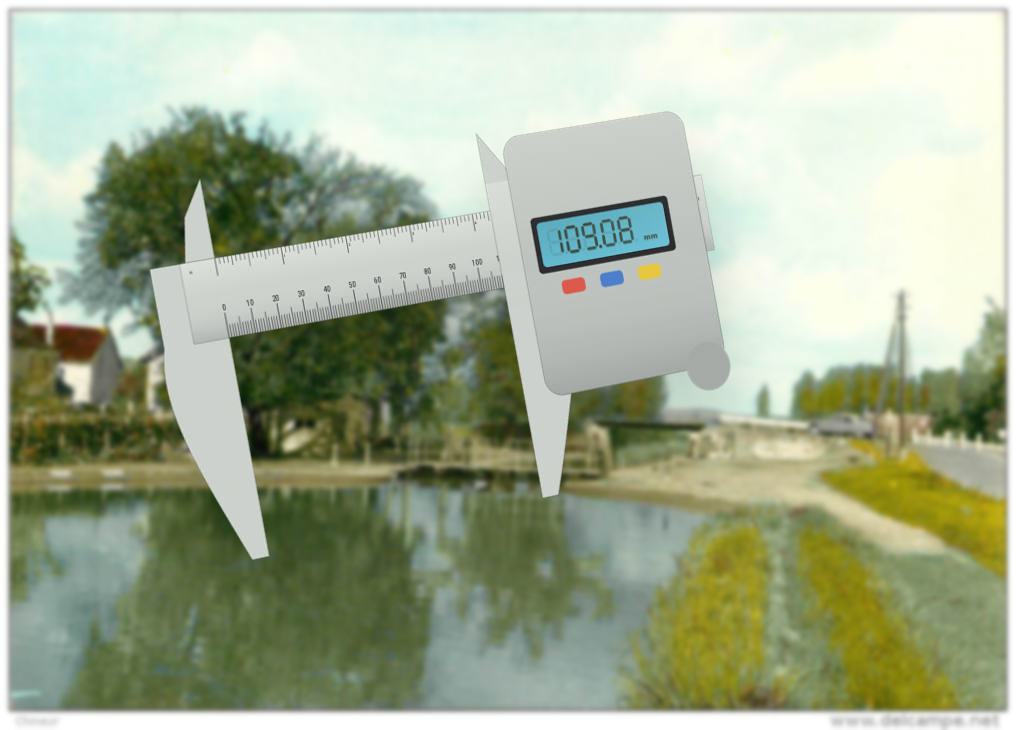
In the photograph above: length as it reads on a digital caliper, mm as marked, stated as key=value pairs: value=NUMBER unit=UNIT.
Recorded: value=109.08 unit=mm
